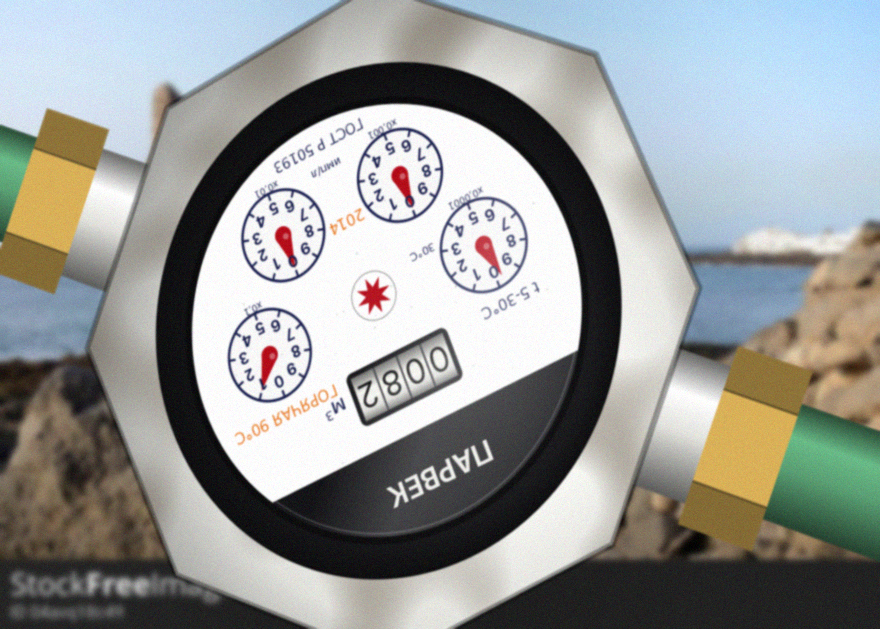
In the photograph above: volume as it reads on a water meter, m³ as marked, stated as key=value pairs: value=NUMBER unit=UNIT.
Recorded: value=82.0999 unit=m³
